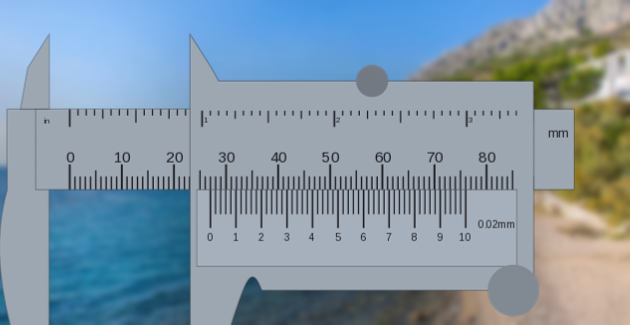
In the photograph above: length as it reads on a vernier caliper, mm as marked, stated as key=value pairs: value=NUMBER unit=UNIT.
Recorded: value=27.0 unit=mm
